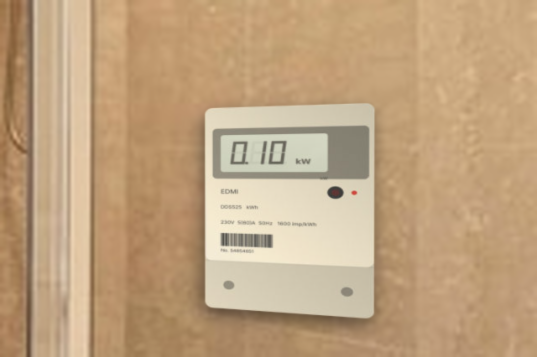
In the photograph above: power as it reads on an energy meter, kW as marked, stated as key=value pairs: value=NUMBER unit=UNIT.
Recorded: value=0.10 unit=kW
